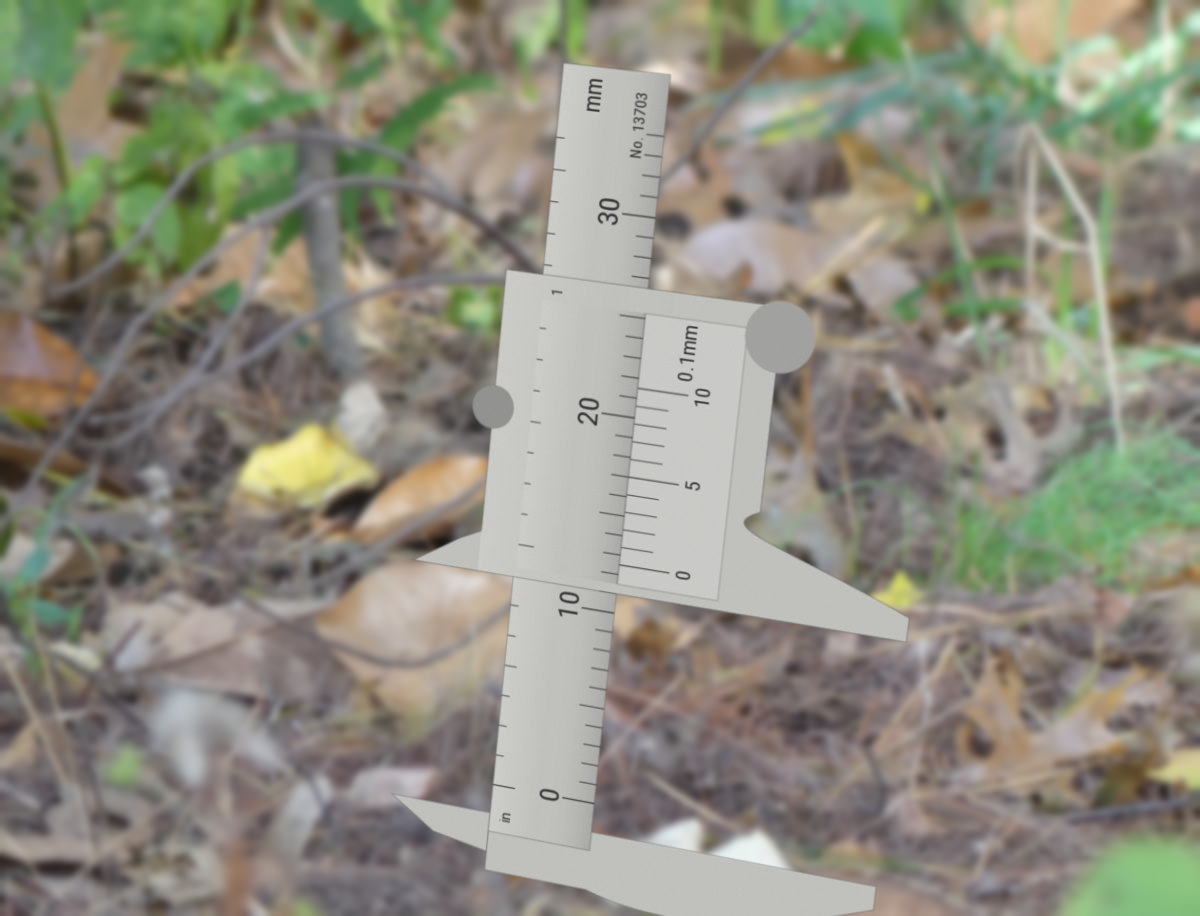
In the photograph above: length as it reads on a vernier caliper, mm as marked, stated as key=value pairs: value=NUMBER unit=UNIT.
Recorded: value=12.5 unit=mm
